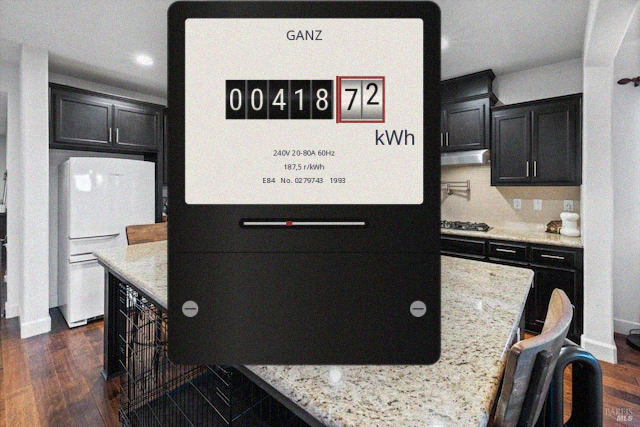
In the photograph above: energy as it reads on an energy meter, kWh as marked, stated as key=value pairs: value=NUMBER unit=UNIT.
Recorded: value=418.72 unit=kWh
